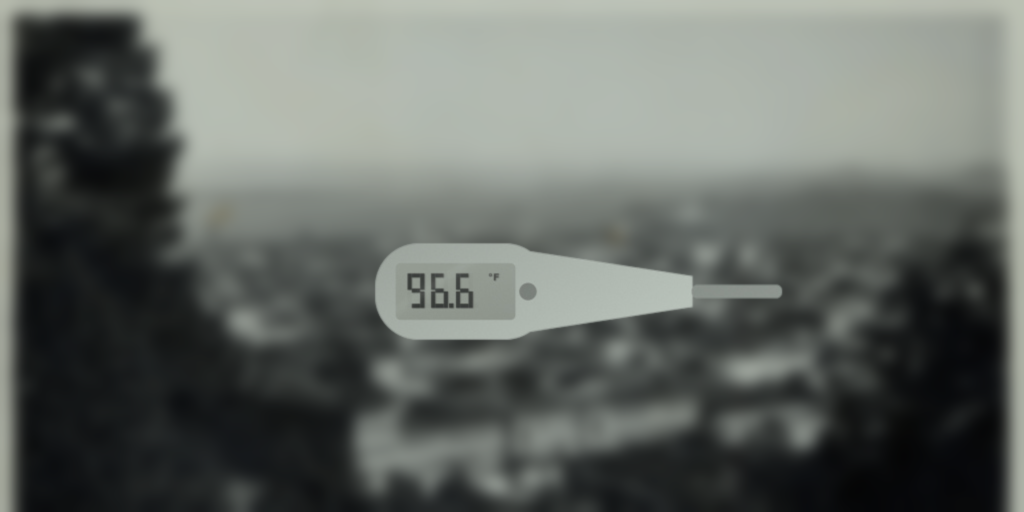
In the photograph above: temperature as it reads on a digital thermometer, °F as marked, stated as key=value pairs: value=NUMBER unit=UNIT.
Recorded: value=96.6 unit=°F
